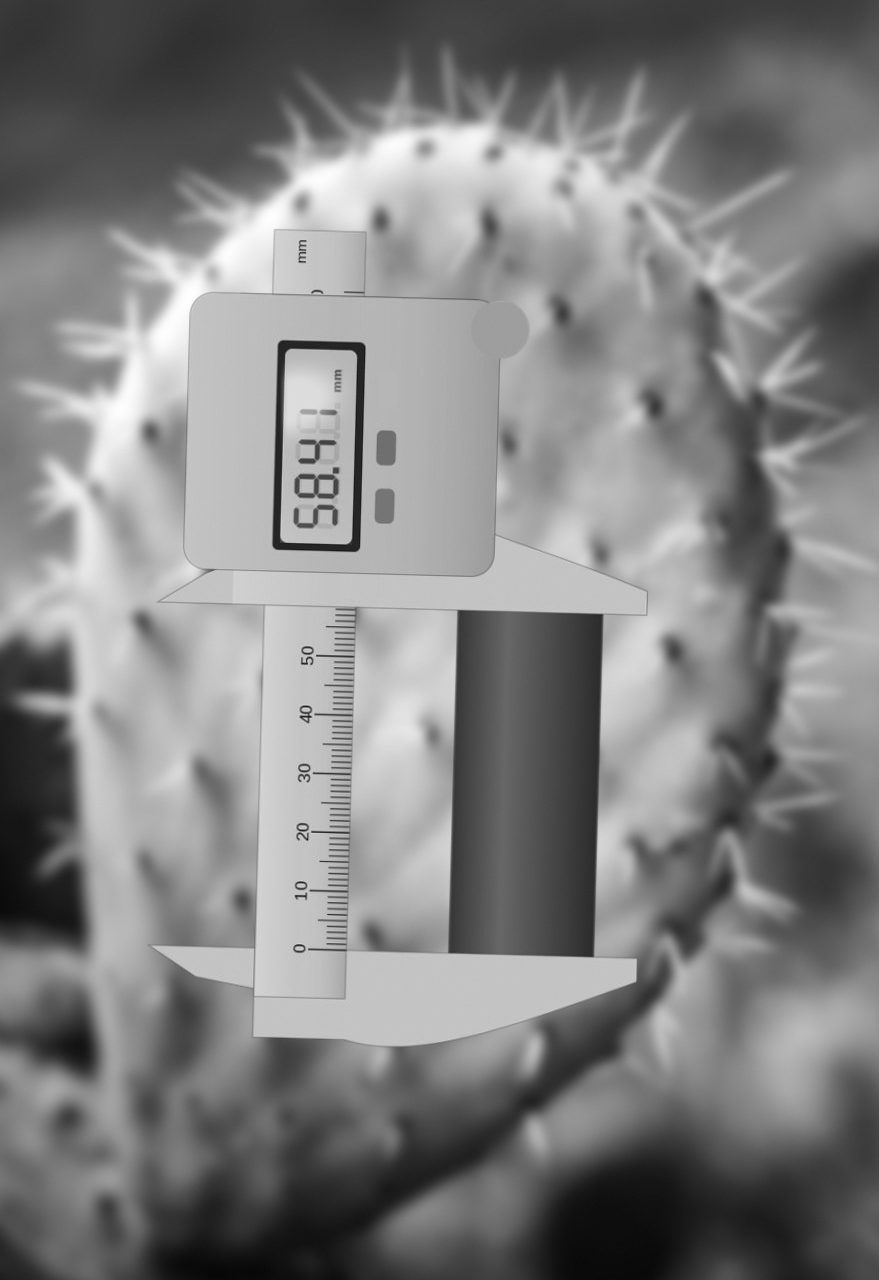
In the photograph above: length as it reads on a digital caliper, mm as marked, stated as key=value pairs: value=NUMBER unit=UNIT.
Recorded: value=58.41 unit=mm
